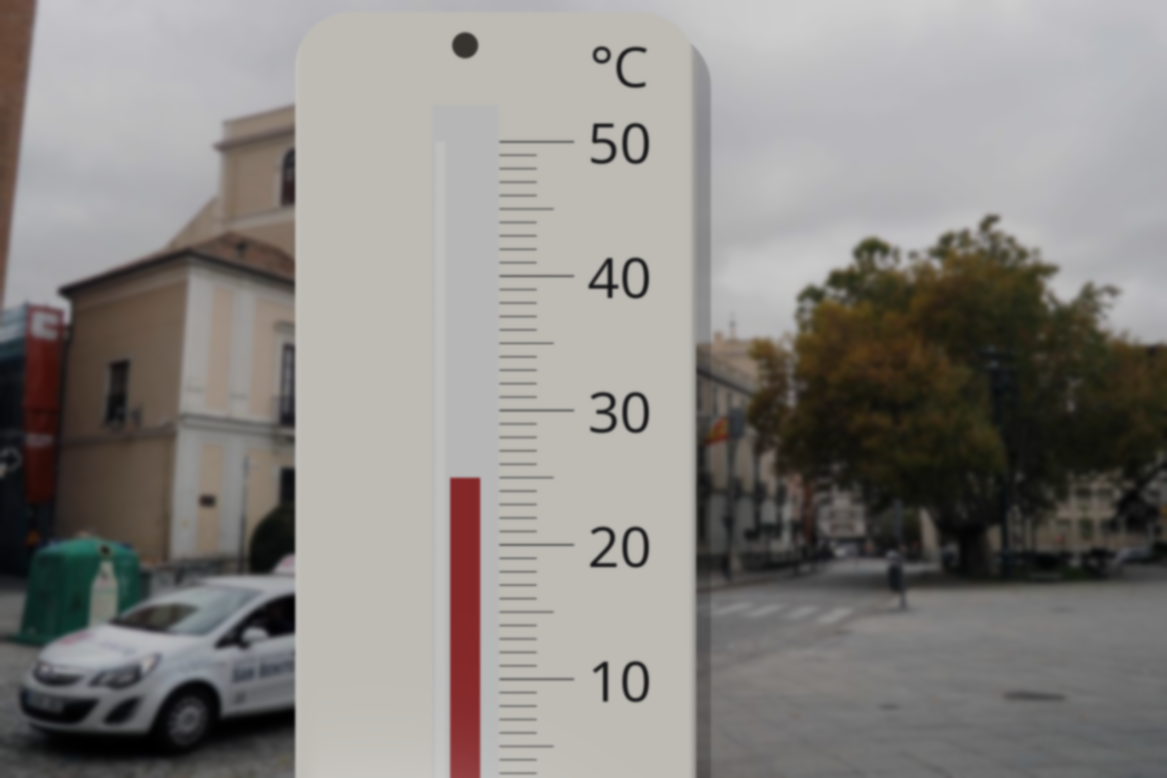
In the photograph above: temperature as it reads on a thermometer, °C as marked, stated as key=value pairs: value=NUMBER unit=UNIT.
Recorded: value=25 unit=°C
